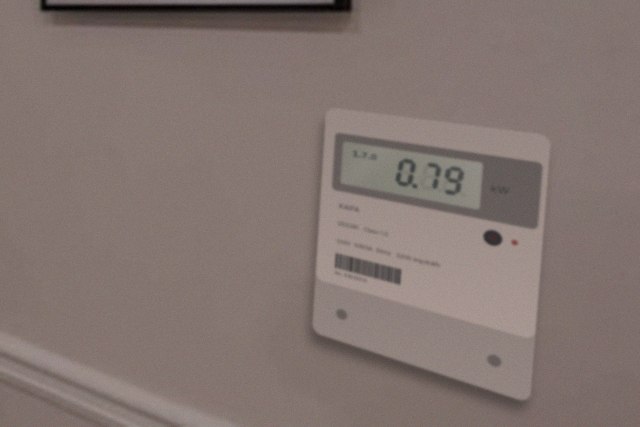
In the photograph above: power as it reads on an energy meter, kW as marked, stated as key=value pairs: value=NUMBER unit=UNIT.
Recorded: value=0.79 unit=kW
